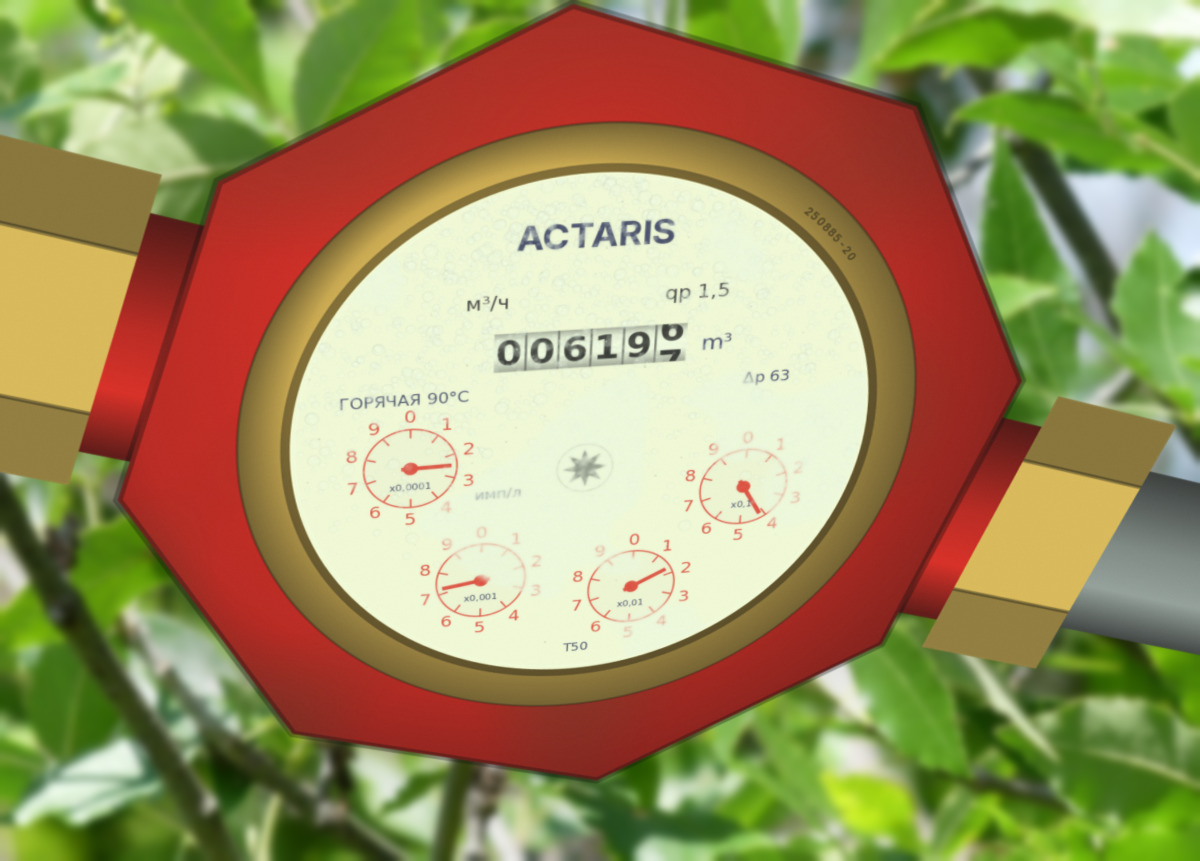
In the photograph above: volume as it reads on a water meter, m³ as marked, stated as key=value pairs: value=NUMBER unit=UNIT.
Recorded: value=6196.4172 unit=m³
